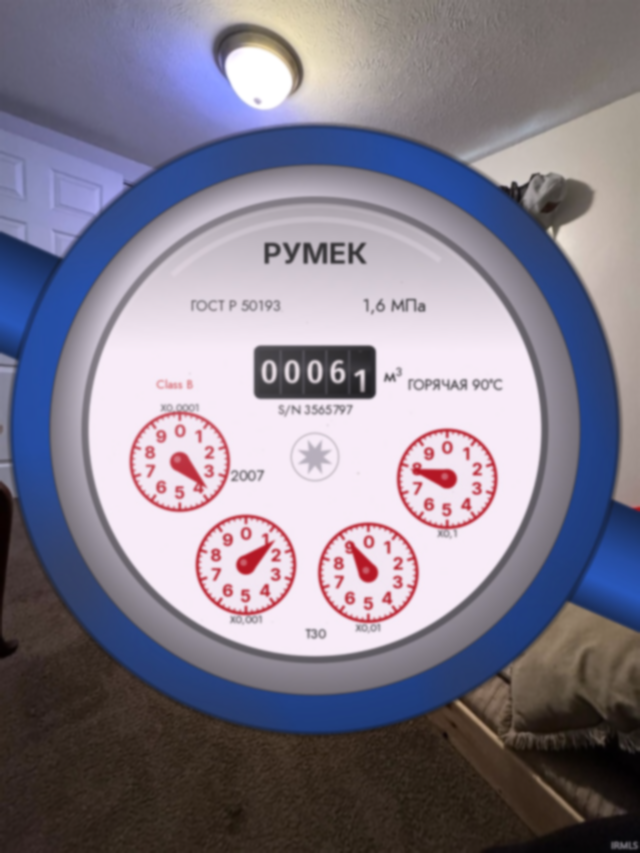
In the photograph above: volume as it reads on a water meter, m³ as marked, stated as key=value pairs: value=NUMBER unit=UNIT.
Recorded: value=60.7913 unit=m³
